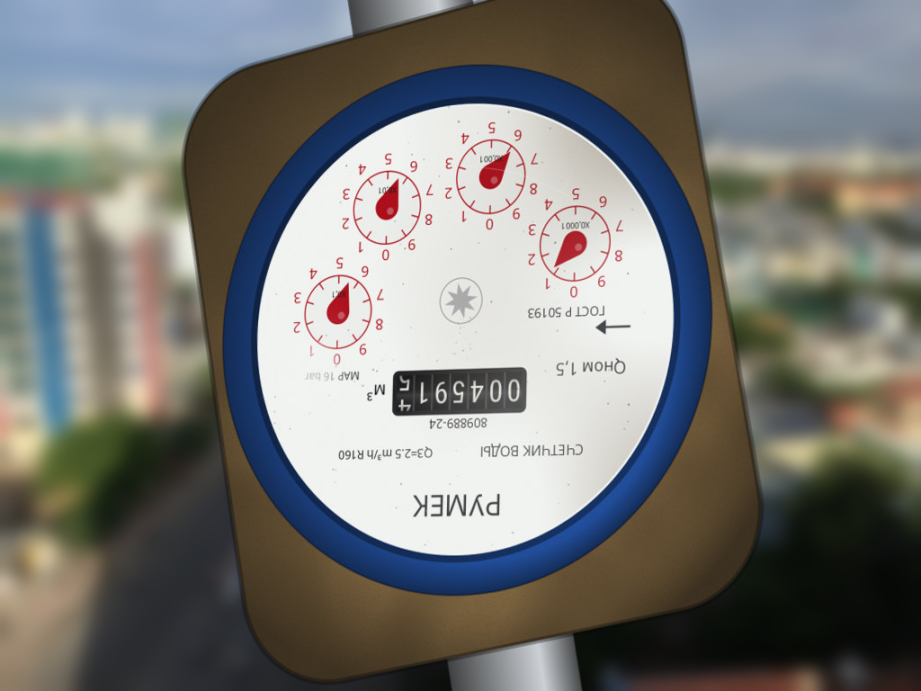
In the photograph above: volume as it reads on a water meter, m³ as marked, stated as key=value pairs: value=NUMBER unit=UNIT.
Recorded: value=45914.5561 unit=m³
